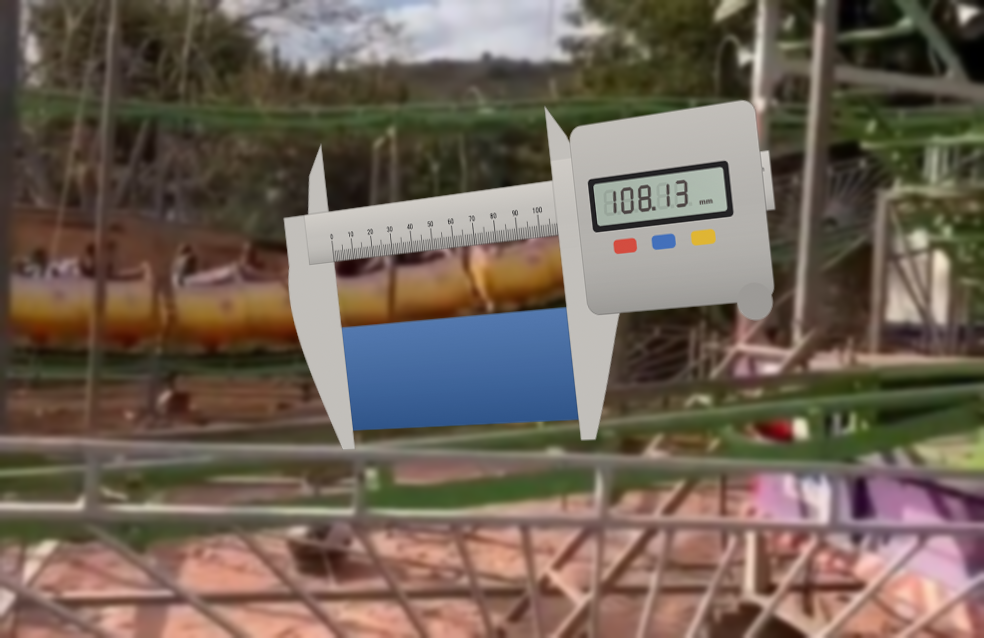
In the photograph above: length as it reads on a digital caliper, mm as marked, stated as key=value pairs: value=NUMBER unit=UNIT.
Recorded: value=108.13 unit=mm
